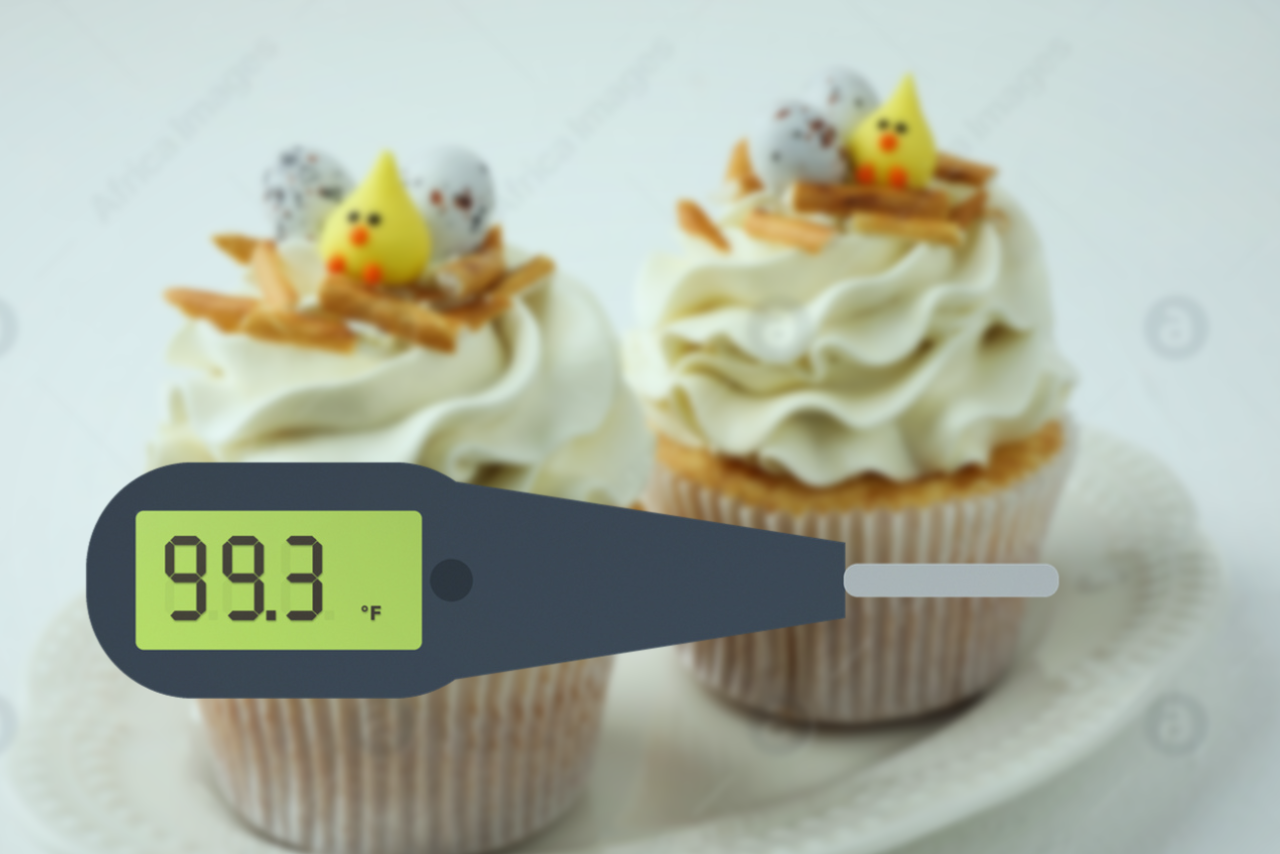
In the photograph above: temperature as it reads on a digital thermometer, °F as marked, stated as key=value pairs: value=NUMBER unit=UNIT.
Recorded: value=99.3 unit=°F
